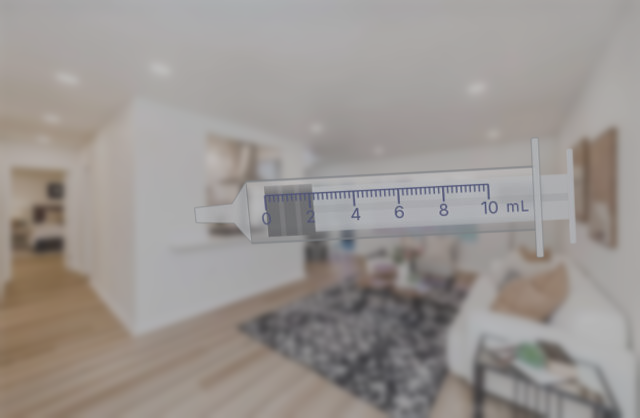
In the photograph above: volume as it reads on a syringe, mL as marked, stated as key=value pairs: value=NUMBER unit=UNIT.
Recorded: value=0 unit=mL
